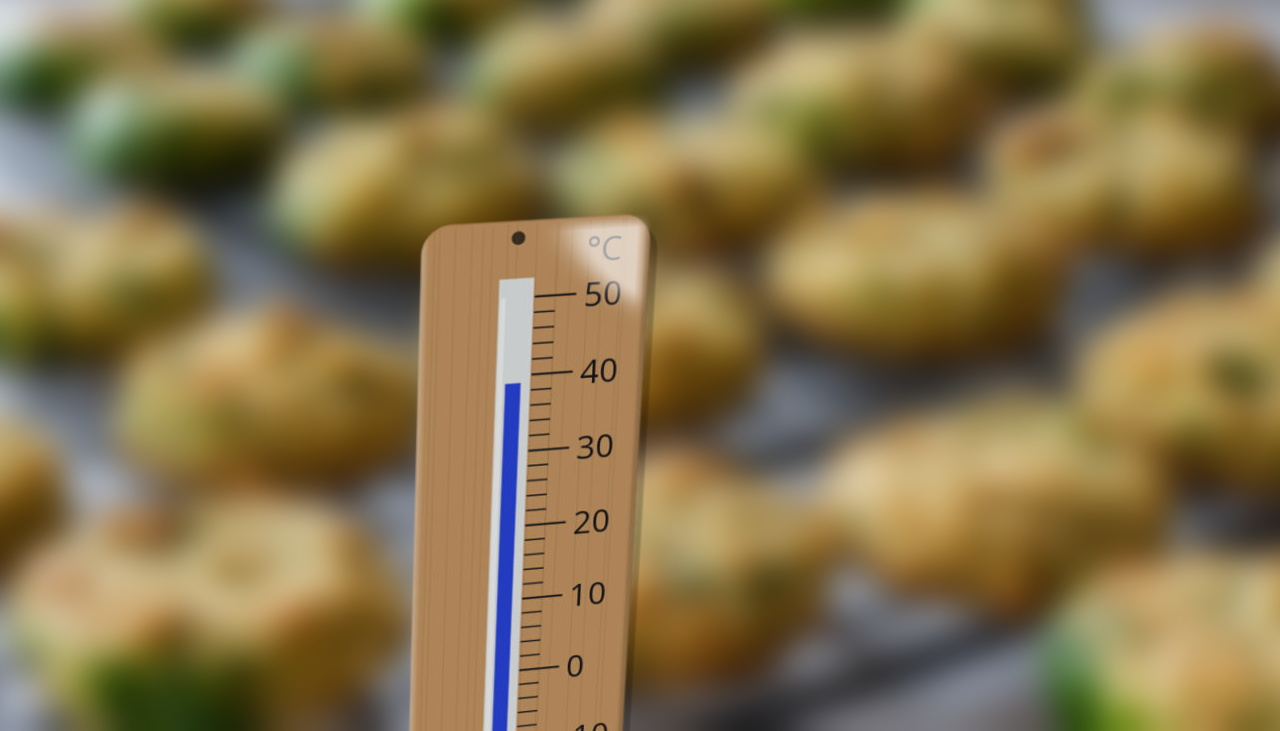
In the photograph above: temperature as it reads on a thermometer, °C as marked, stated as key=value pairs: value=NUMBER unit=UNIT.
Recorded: value=39 unit=°C
